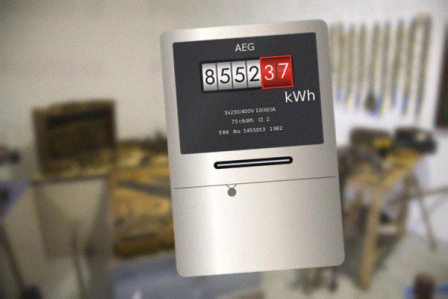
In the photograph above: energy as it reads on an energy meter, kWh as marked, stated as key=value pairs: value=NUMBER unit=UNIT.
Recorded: value=8552.37 unit=kWh
